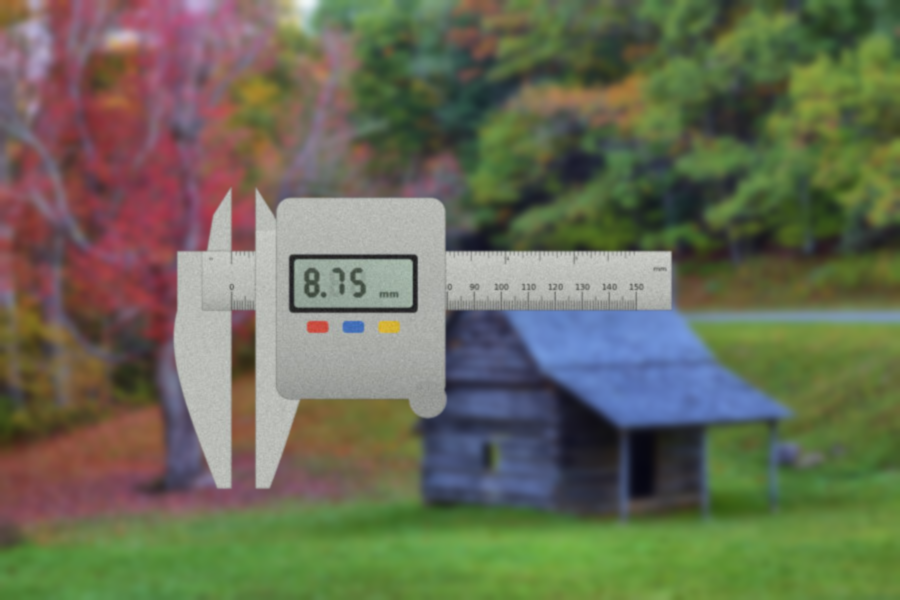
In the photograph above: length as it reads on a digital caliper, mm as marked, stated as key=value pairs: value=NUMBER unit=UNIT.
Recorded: value=8.75 unit=mm
